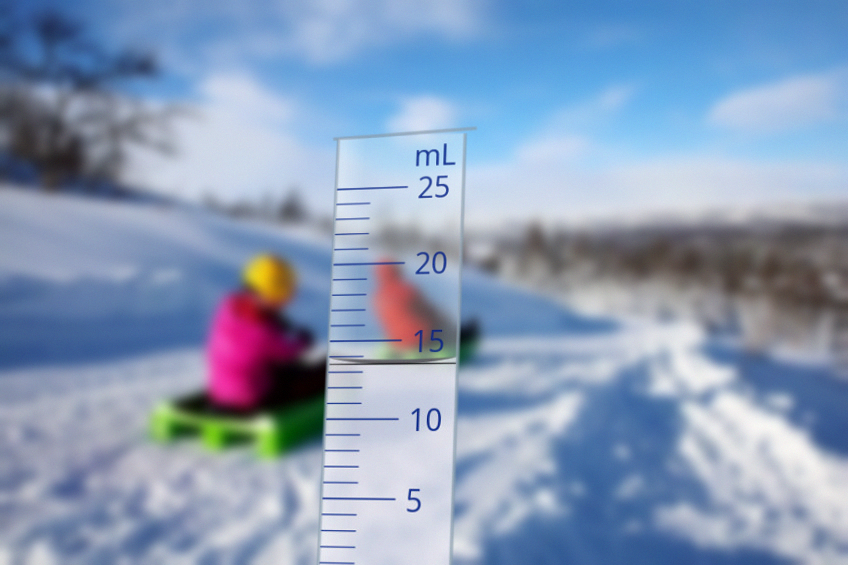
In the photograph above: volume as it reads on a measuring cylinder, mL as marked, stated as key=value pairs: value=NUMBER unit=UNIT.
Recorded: value=13.5 unit=mL
